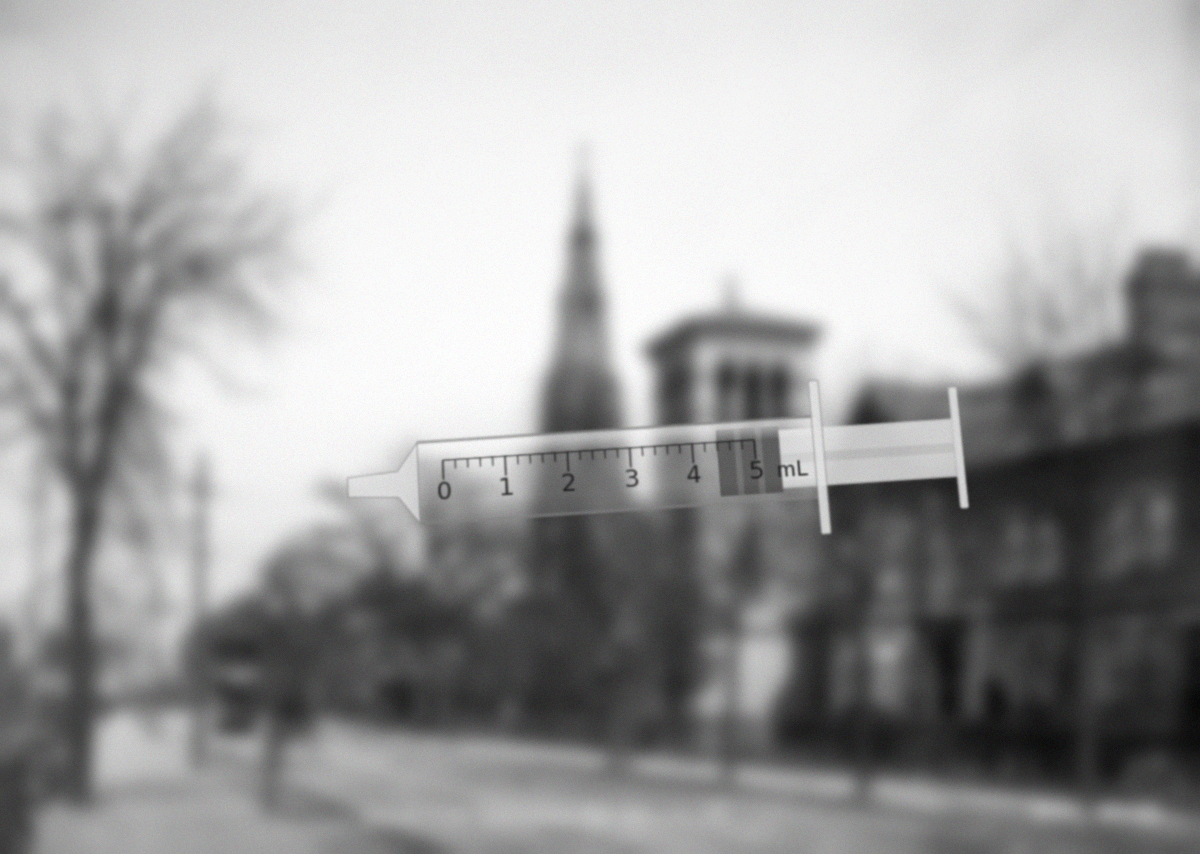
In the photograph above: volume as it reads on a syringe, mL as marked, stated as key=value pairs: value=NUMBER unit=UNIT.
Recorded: value=4.4 unit=mL
